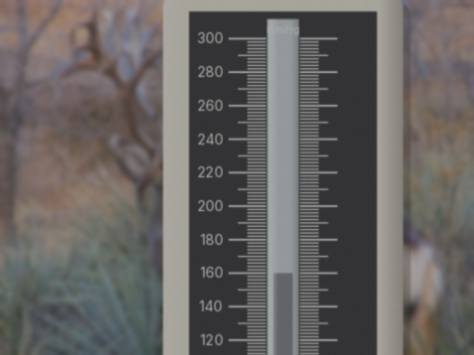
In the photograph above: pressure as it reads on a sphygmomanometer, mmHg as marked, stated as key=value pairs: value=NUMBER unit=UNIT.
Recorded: value=160 unit=mmHg
